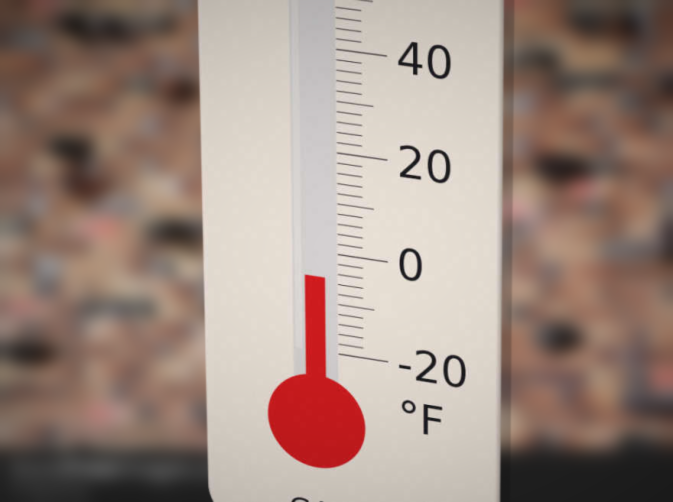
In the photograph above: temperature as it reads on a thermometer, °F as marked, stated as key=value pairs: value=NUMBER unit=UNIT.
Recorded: value=-5 unit=°F
